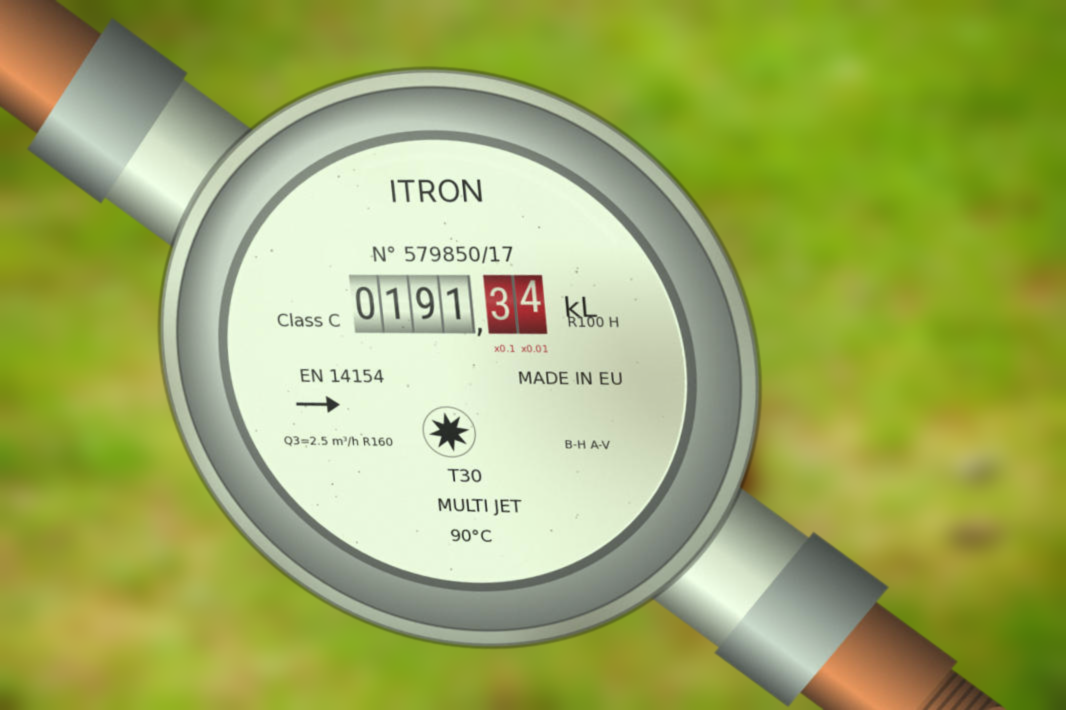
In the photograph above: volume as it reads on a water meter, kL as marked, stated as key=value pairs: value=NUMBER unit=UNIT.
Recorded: value=191.34 unit=kL
